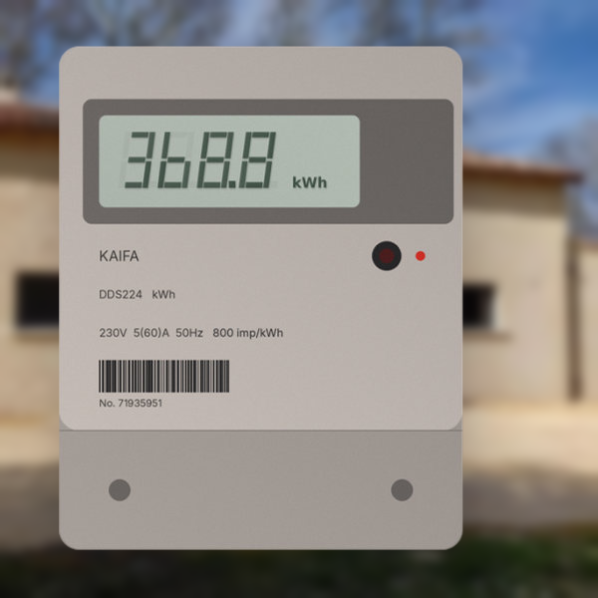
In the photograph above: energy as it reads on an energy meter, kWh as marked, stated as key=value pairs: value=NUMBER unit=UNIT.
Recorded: value=368.8 unit=kWh
